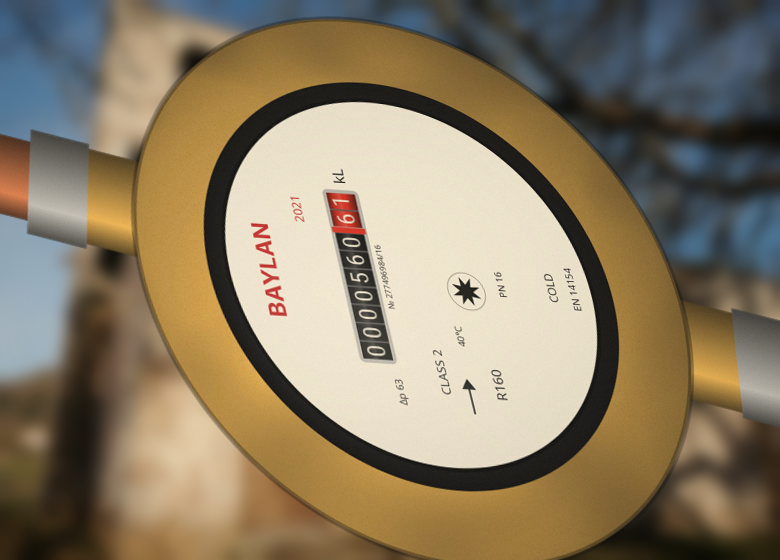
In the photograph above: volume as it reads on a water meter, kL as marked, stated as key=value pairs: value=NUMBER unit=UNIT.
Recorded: value=560.61 unit=kL
